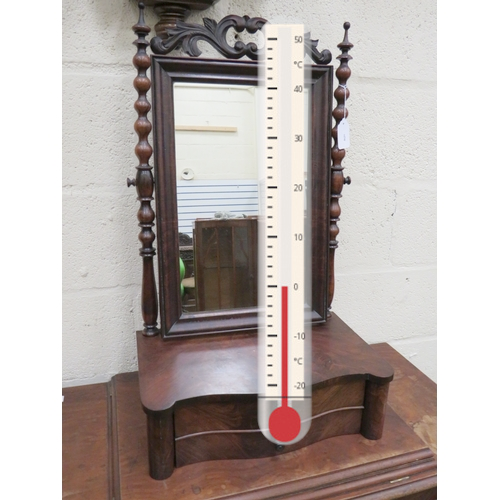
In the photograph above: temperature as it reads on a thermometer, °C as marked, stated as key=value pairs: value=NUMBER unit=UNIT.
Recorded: value=0 unit=°C
